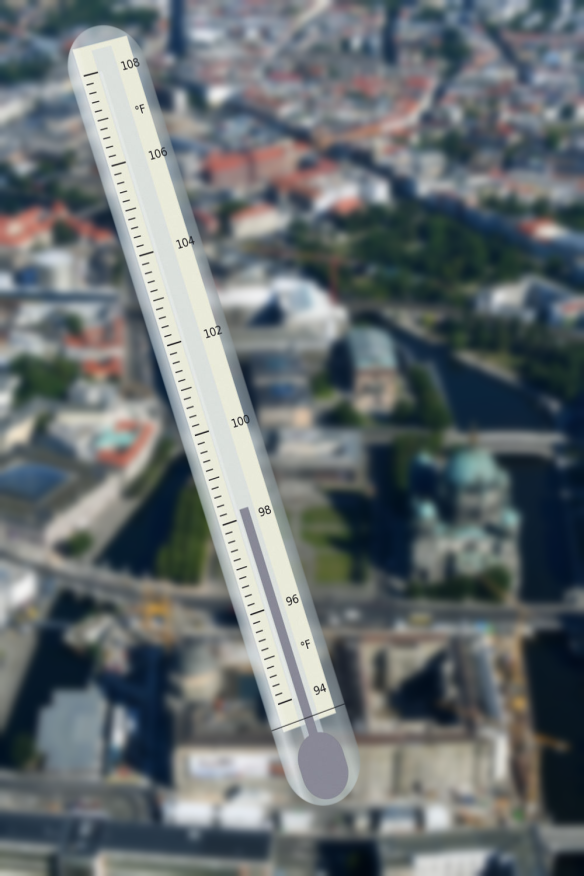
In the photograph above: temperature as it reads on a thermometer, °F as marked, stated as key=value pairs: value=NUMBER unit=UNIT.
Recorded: value=98.2 unit=°F
